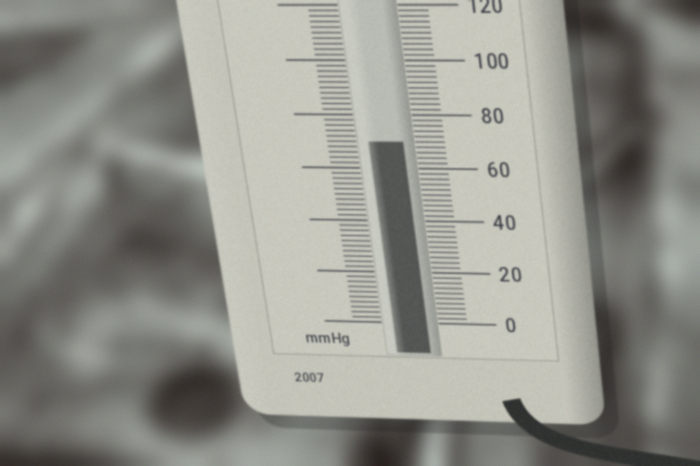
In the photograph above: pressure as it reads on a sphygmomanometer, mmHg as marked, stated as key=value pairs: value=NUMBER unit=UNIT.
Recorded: value=70 unit=mmHg
